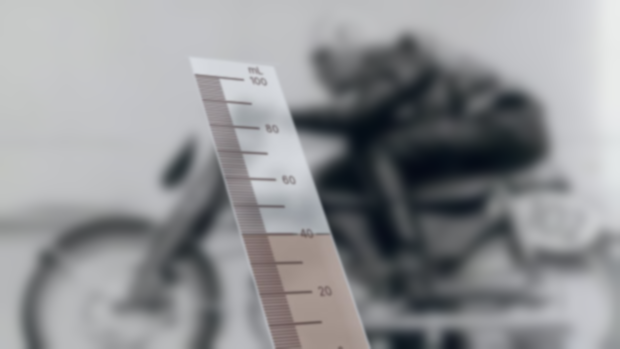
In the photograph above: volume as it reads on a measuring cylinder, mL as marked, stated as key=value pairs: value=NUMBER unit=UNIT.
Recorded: value=40 unit=mL
